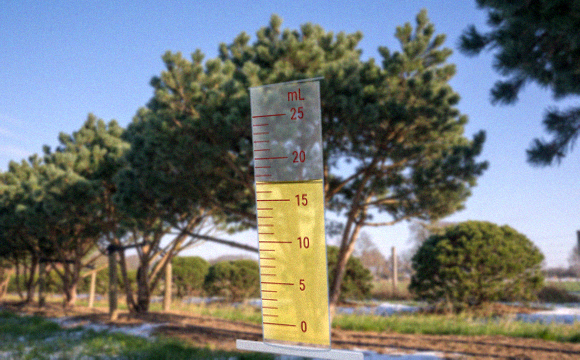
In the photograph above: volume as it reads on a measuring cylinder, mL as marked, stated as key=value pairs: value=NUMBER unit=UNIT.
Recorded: value=17 unit=mL
